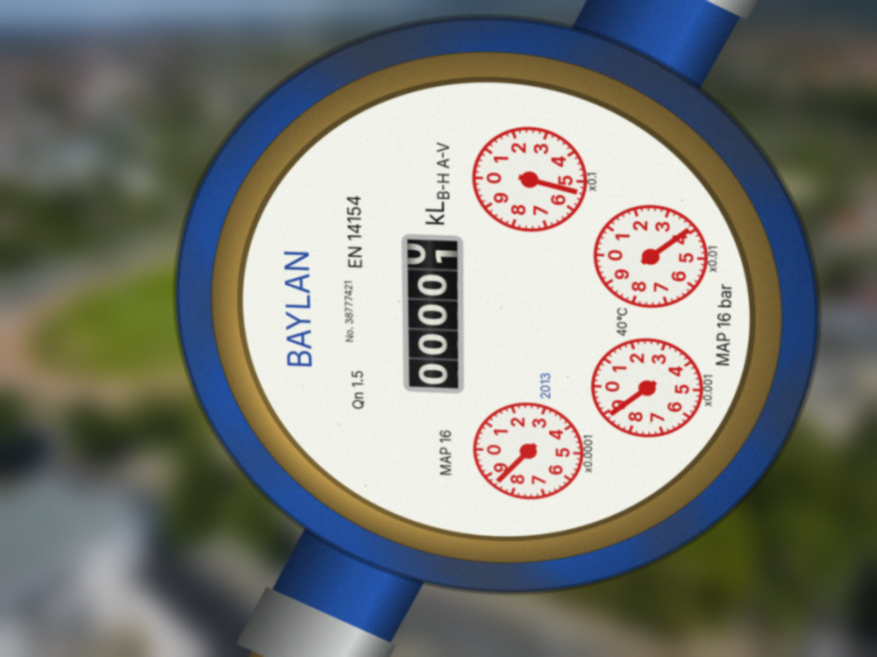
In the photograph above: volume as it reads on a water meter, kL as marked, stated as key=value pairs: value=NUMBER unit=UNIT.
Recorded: value=0.5388 unit=kL
